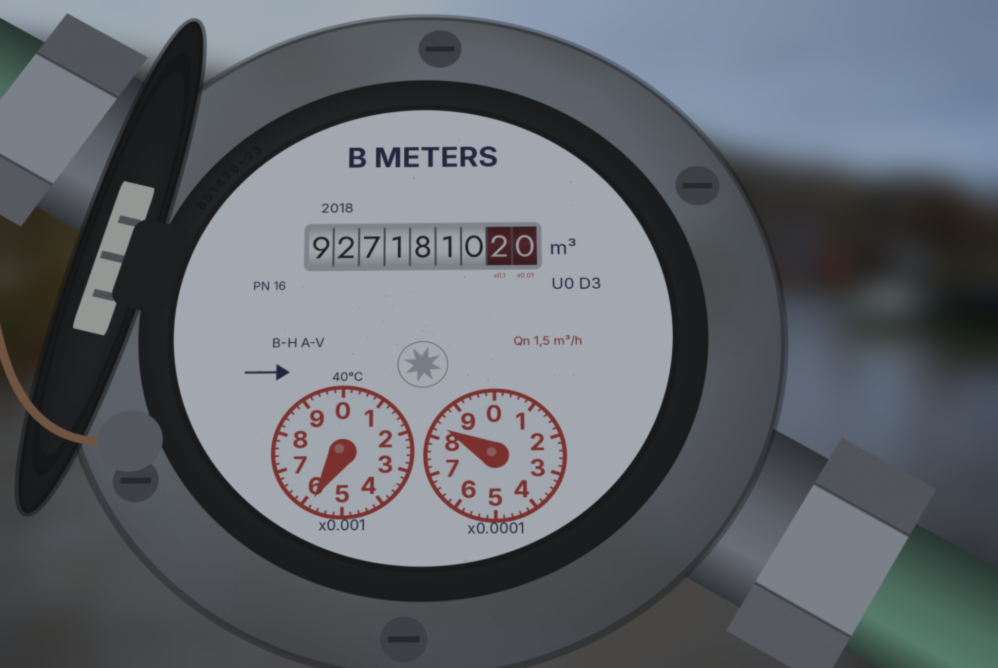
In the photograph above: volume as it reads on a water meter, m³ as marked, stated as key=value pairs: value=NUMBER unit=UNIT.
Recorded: value=9271810.2058 unit=m³
